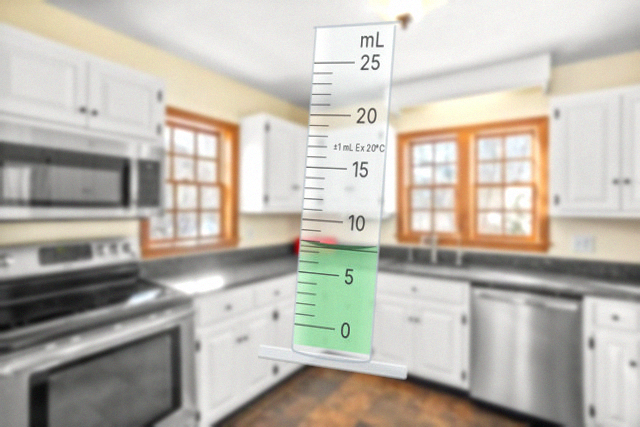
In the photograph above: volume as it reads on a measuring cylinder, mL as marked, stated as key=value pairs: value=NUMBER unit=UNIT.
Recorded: value=7.5 unit=mL
